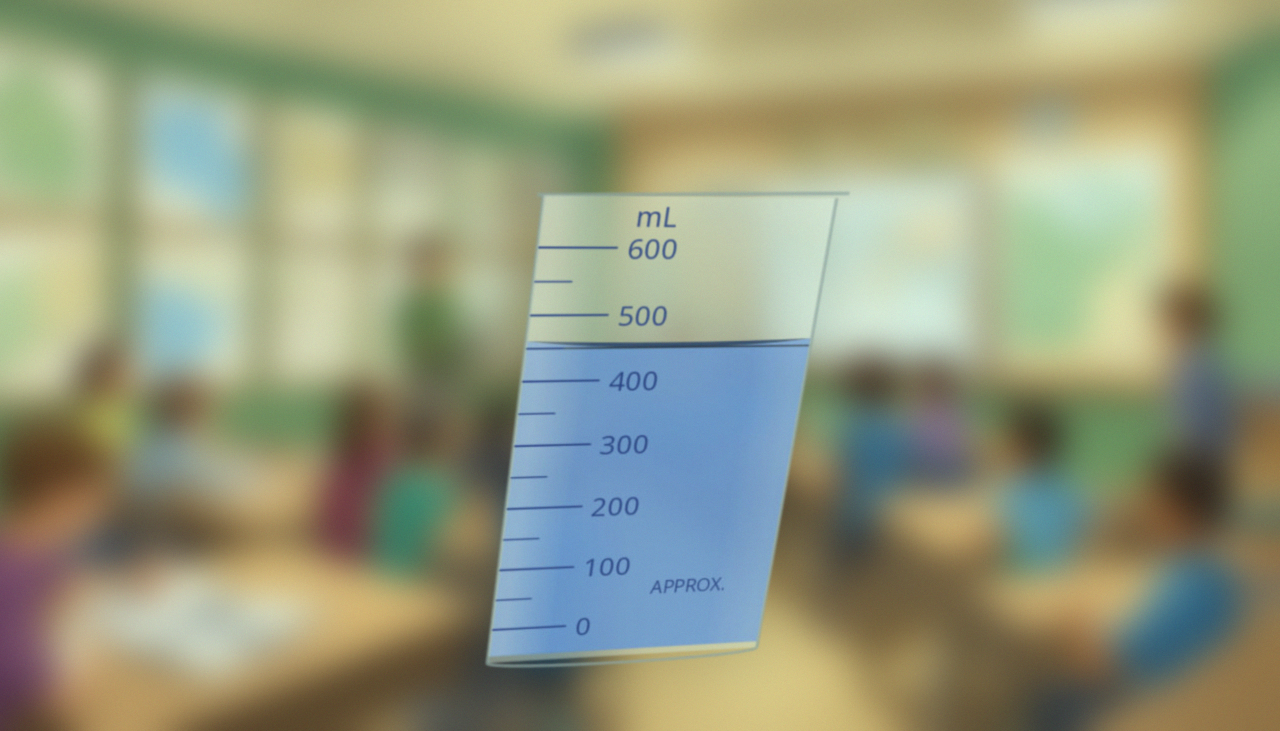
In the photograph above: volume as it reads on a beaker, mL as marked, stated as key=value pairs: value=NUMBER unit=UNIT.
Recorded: value=450 unit=mL
